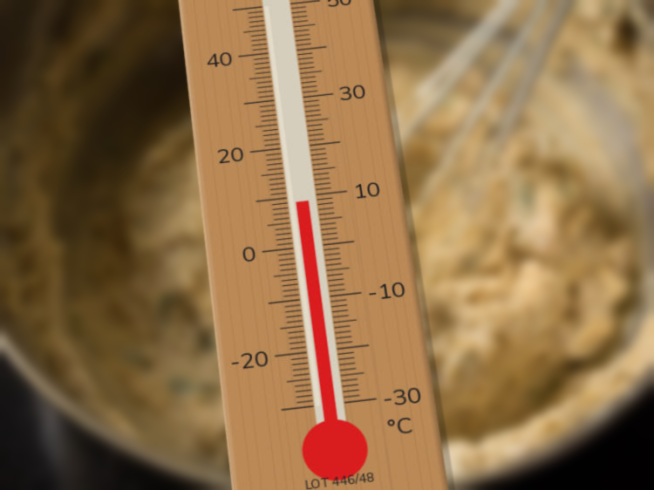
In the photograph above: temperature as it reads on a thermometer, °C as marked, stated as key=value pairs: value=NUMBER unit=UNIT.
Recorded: value=9 unit=°C
